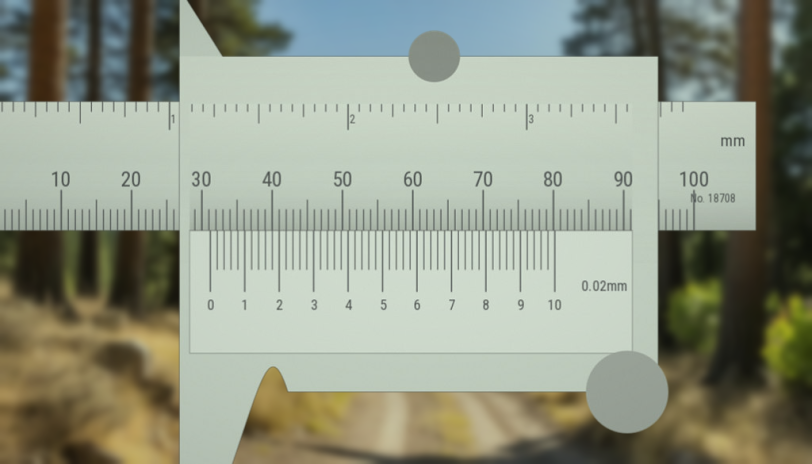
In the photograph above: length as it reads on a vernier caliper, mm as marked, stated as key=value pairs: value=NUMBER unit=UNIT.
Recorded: value=31.2 unit=mm
